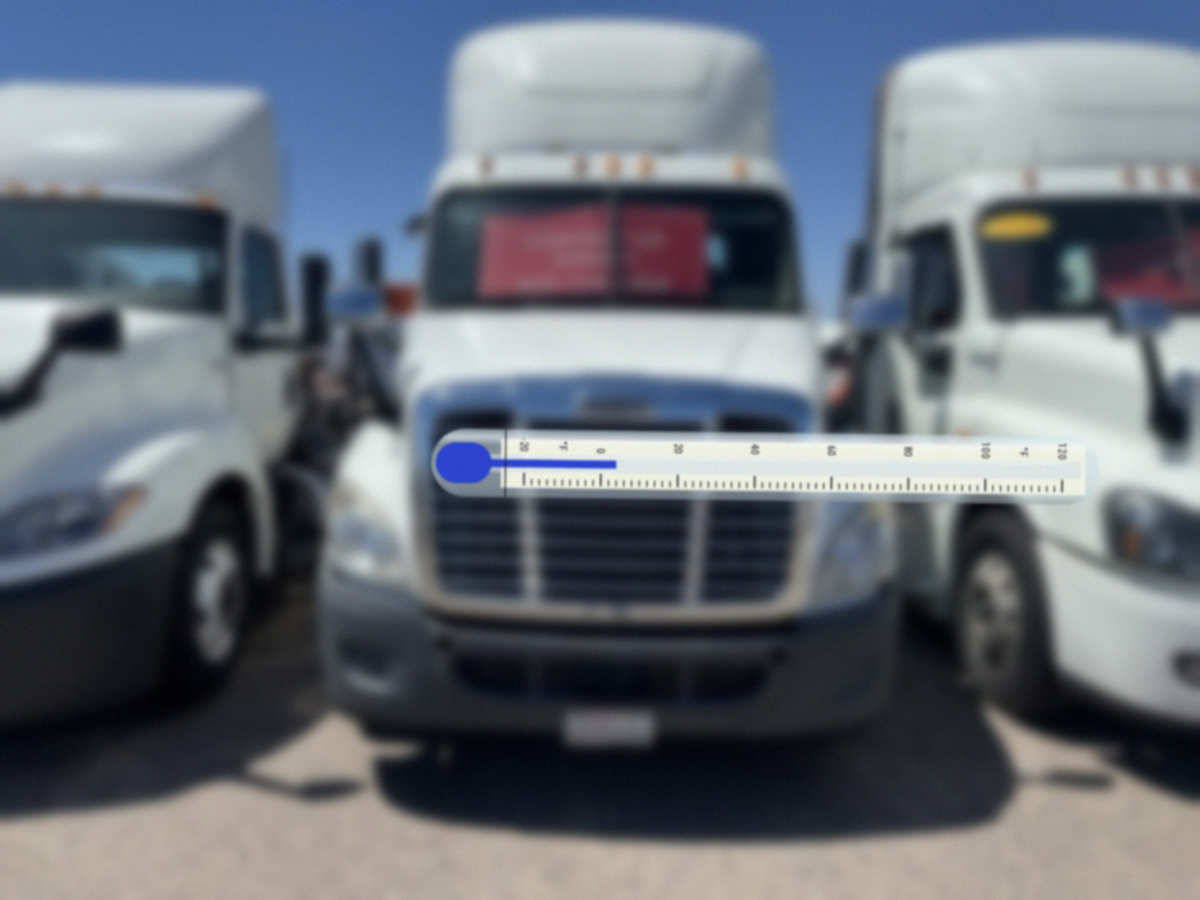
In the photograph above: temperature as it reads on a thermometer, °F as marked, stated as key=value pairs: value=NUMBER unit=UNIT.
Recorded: value=4 unit=°F
